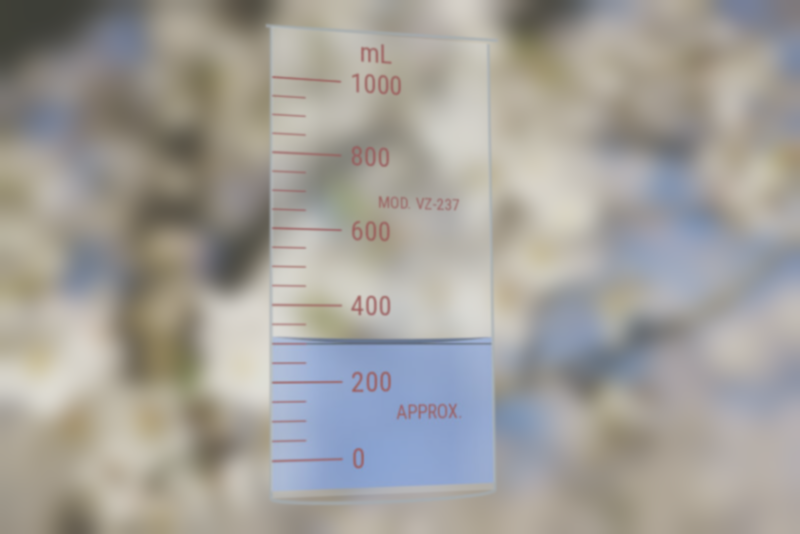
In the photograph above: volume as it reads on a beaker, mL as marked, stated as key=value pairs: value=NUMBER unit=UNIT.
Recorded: value=300 unit=mL
